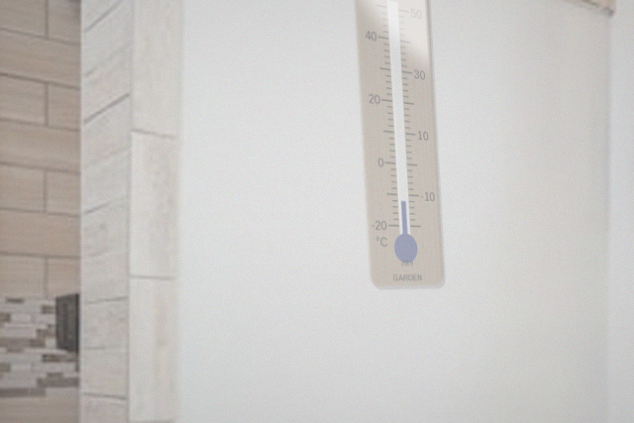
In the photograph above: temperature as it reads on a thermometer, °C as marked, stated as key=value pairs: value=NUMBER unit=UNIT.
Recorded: value=-12 unit=°C
